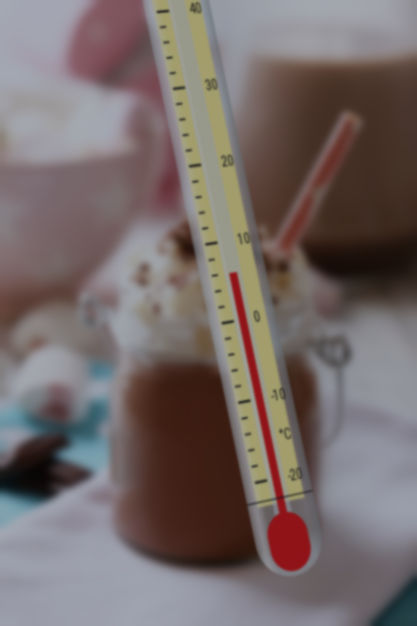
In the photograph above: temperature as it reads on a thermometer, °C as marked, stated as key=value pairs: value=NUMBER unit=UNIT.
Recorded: value=6 unit=°C
